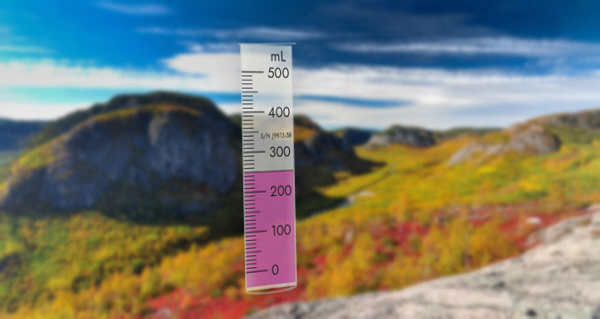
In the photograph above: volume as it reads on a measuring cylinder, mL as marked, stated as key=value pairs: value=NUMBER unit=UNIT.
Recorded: value=250 unit=mL
